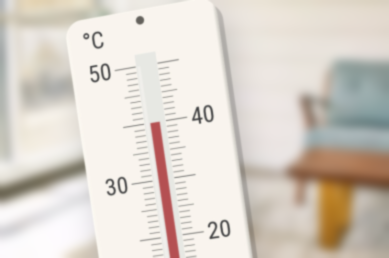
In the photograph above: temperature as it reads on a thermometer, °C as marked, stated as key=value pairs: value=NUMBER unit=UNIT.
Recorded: value=40 unit=°C
